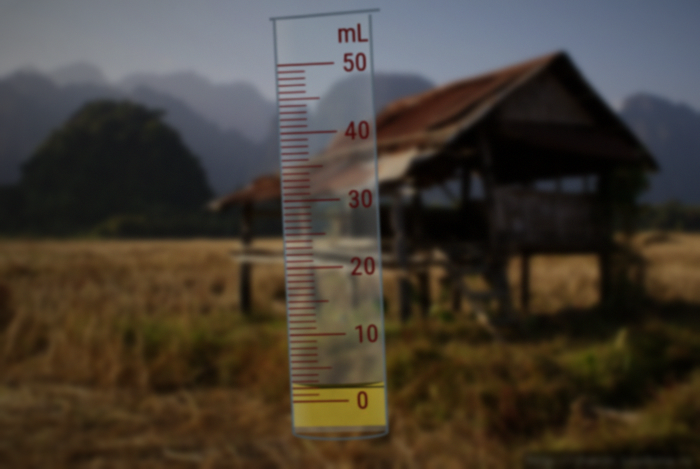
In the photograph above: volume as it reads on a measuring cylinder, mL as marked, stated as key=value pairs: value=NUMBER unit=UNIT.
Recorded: value=2 unit=mL
